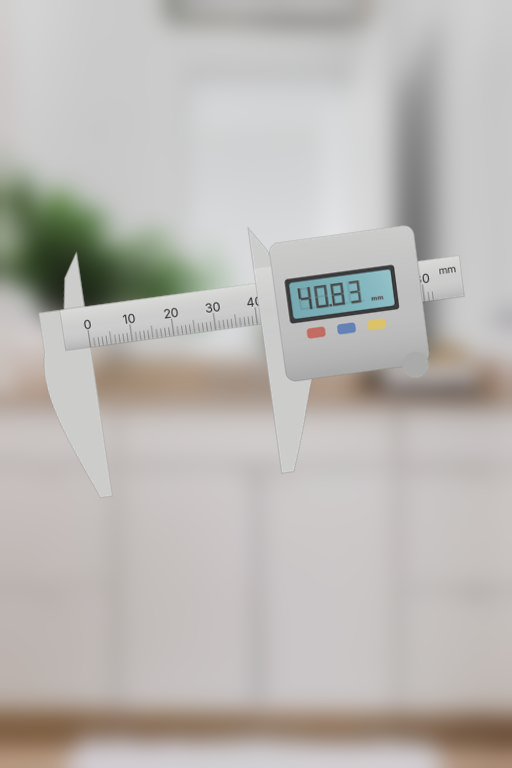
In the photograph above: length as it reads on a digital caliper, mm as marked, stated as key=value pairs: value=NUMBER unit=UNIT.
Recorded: value=40.83 unit=mm
